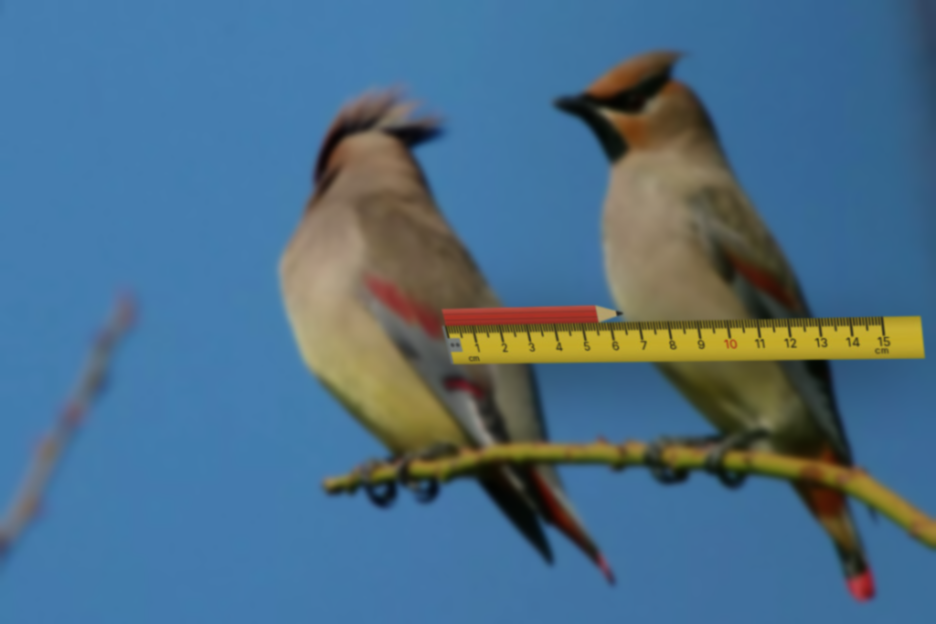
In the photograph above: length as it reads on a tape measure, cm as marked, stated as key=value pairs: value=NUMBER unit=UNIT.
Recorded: value=6.5 unit=cm
